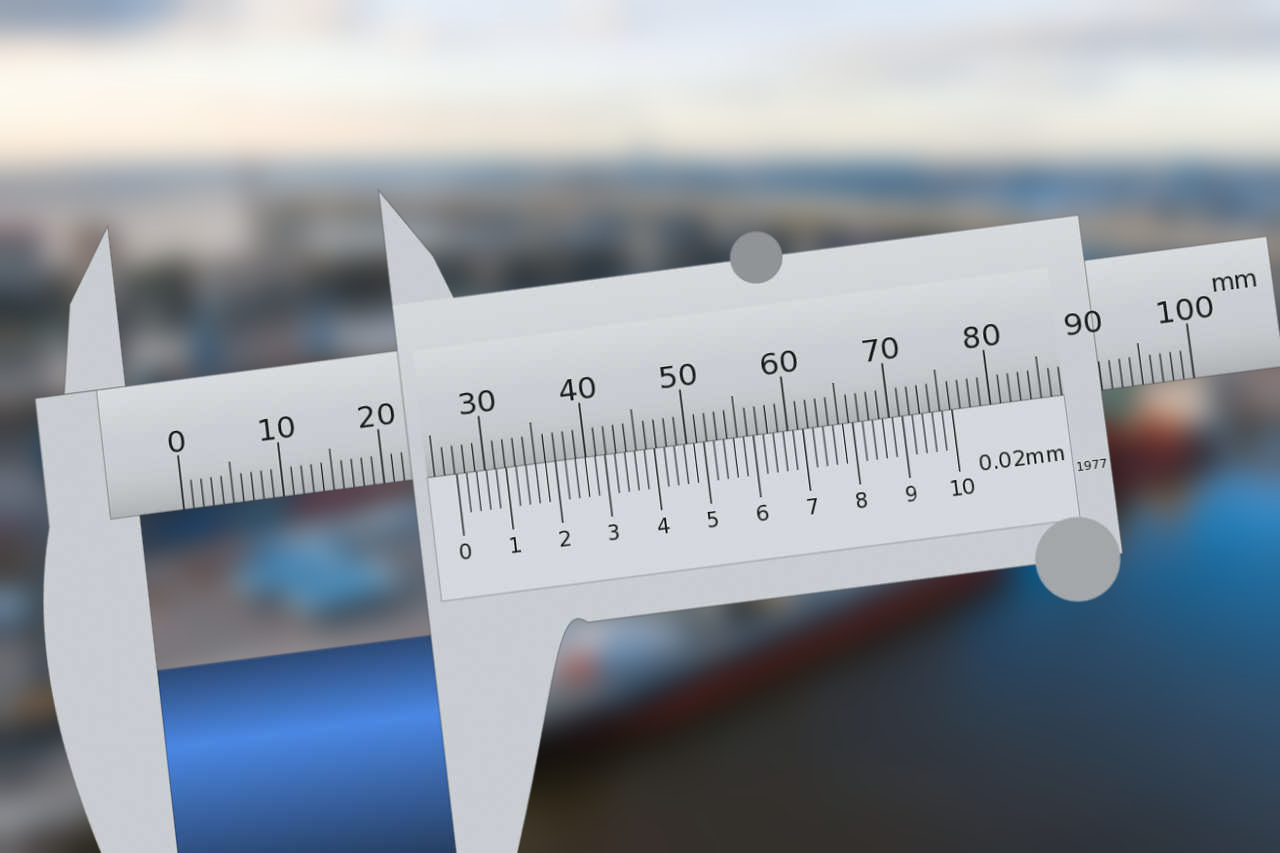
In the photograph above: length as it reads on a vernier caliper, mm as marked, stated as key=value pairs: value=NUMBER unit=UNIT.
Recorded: value=27.2 unit=mm
